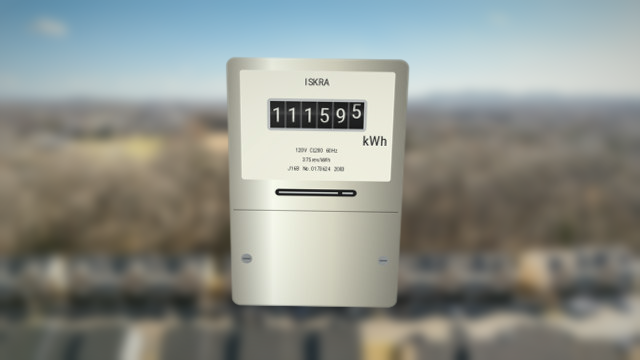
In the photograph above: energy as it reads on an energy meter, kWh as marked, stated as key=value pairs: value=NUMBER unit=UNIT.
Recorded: value=111595 unit=kWh
